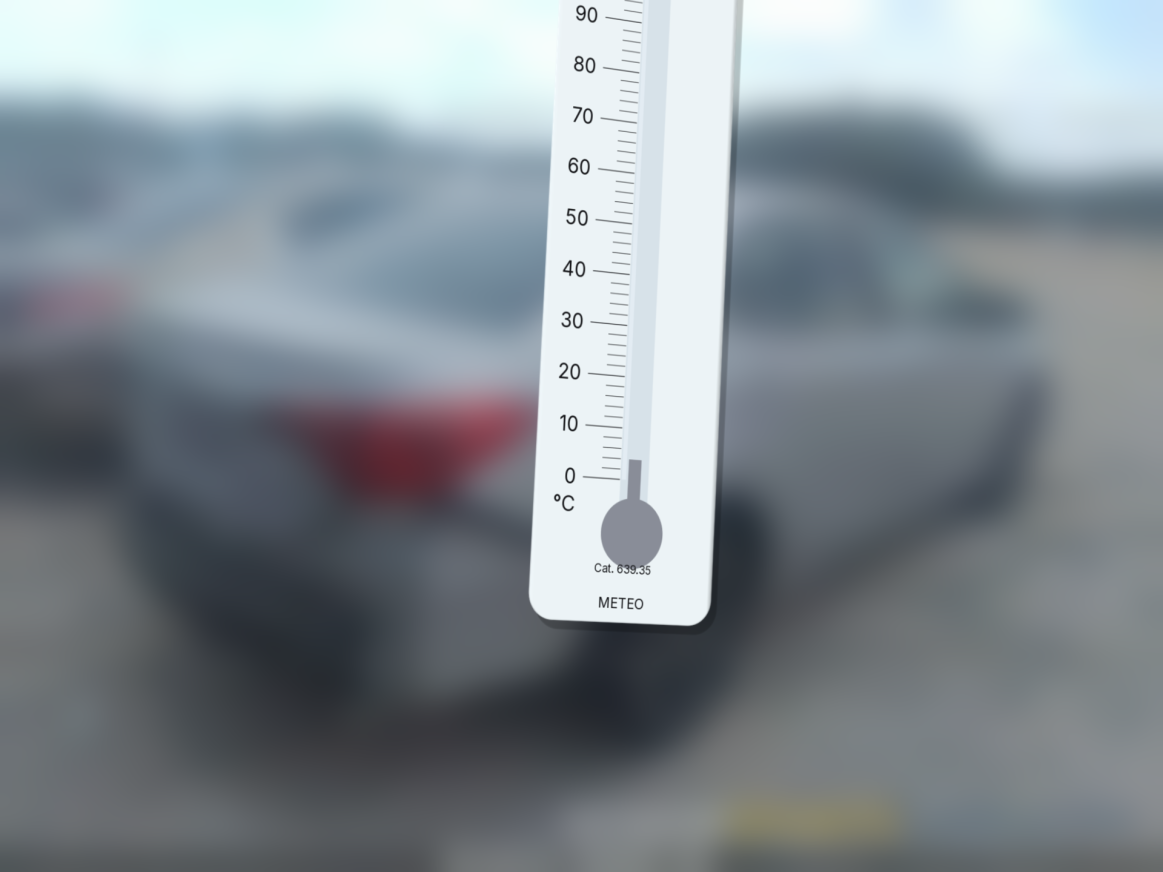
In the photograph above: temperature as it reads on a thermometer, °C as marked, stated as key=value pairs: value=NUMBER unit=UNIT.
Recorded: value=4 unit=°C
